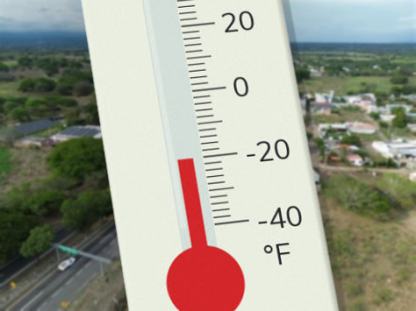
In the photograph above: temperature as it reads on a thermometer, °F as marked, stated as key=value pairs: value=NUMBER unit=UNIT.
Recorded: value=-20 unit=°F
